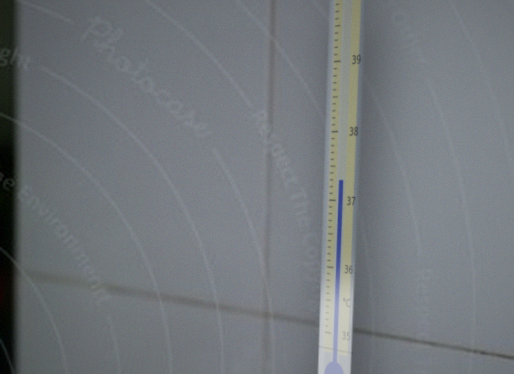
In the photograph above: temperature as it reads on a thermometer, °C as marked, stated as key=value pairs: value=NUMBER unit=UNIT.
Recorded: value=37.3 unit=°C
